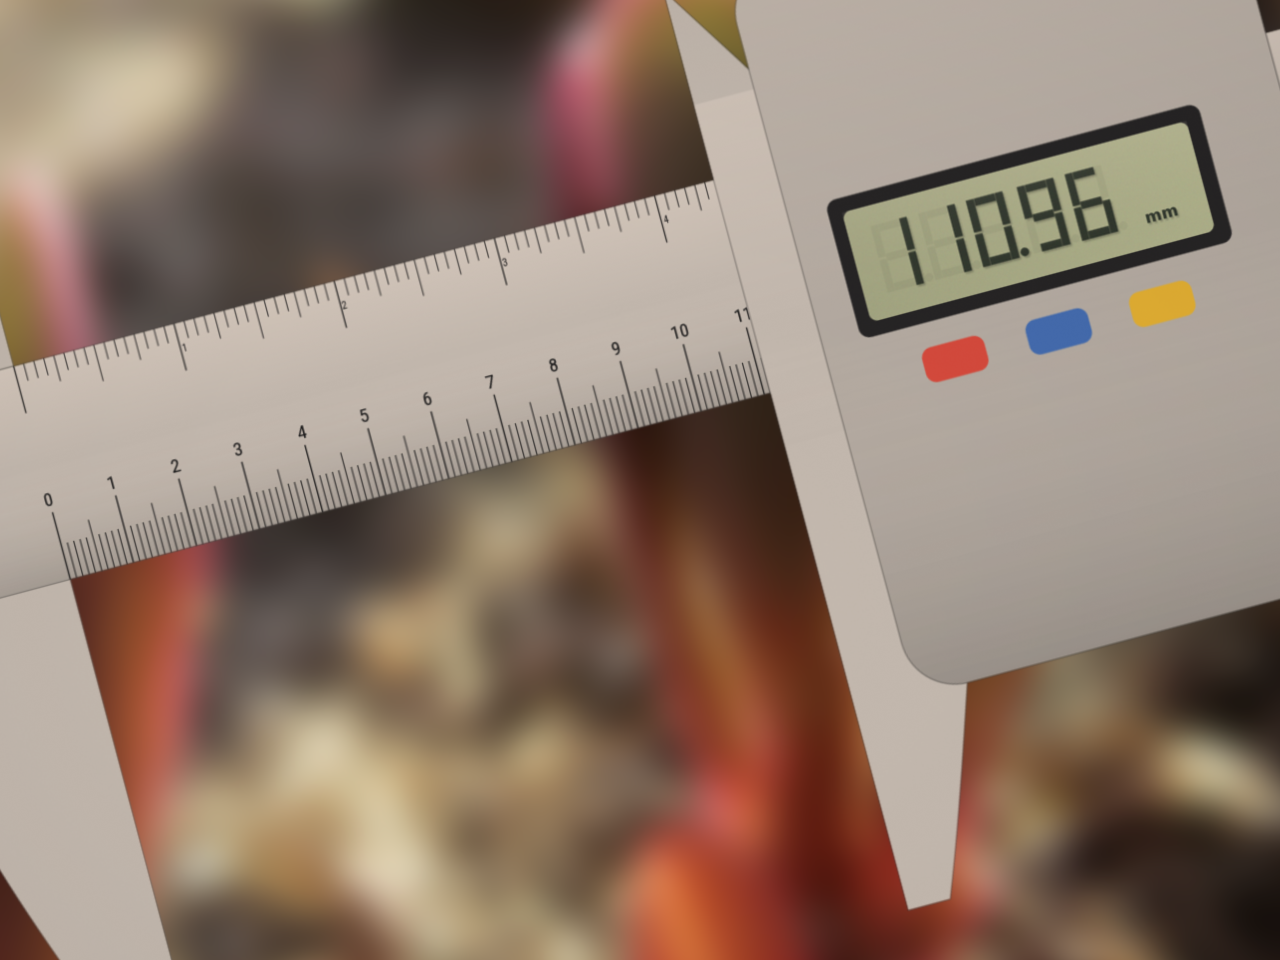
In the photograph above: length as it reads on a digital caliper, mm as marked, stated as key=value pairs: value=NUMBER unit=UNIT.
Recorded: value=110.96 unit=mm
